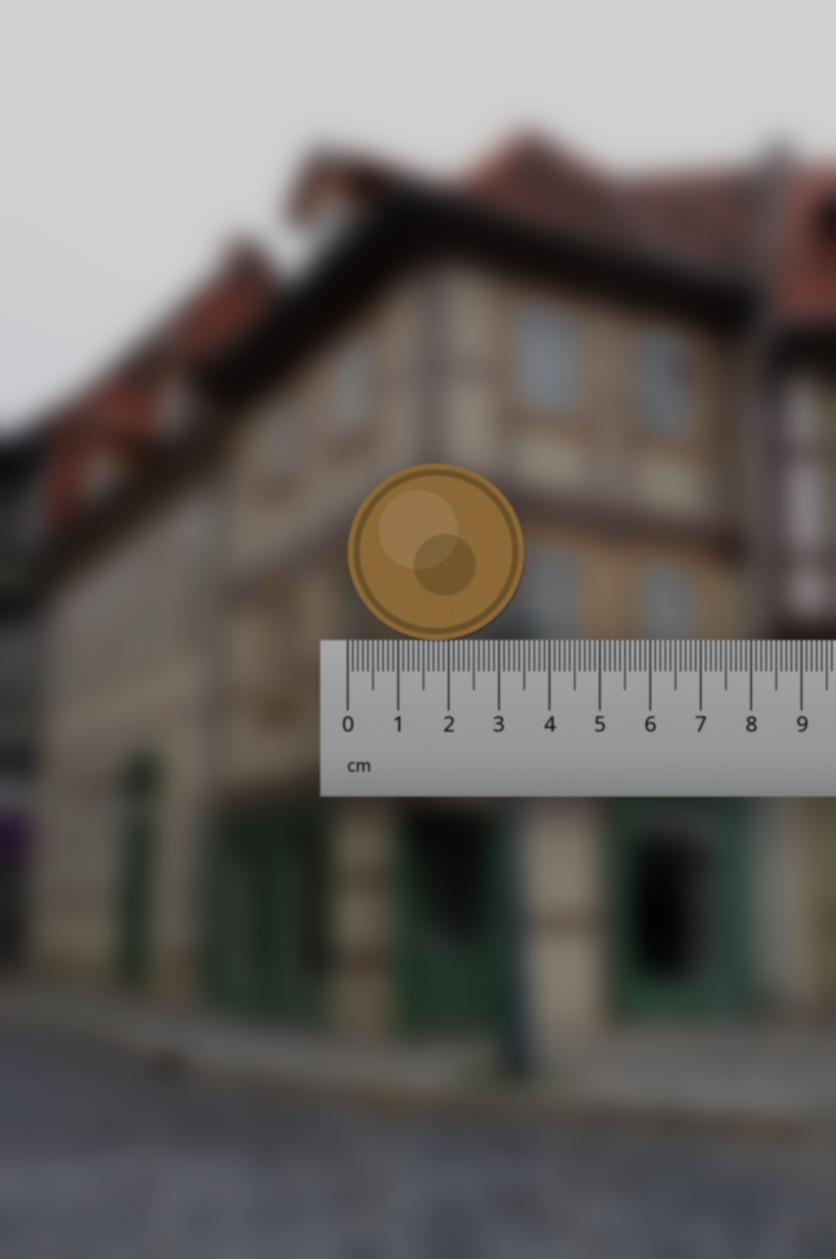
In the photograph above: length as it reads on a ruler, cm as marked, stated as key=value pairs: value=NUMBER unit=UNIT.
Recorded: value=3.5 unit=cm
